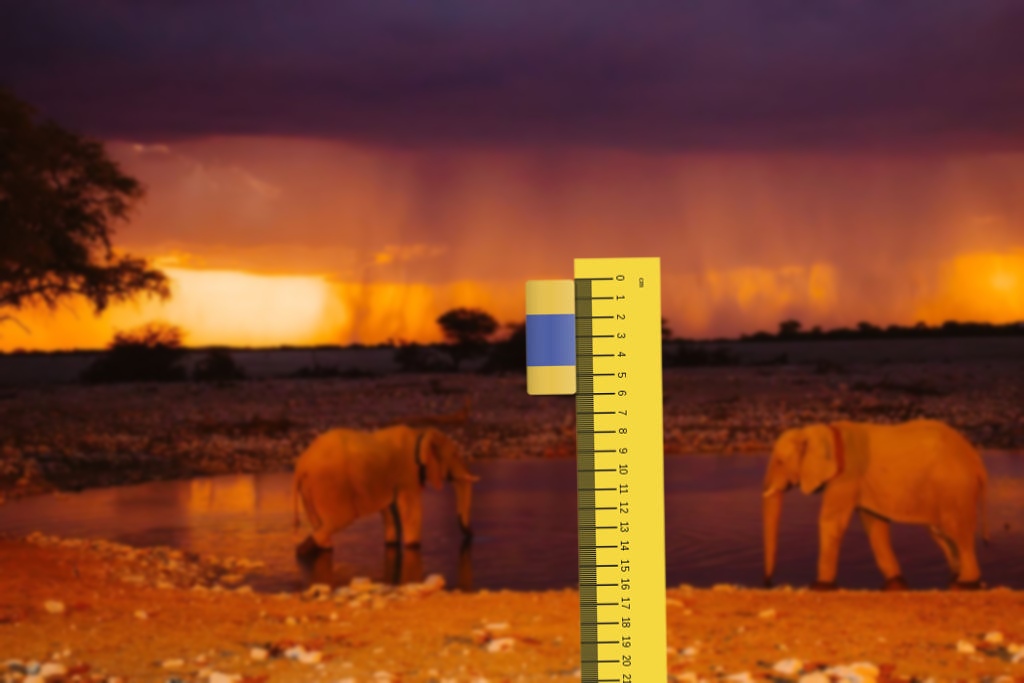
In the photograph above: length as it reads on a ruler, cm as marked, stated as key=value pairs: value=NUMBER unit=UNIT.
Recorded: value=6 unit=cm
